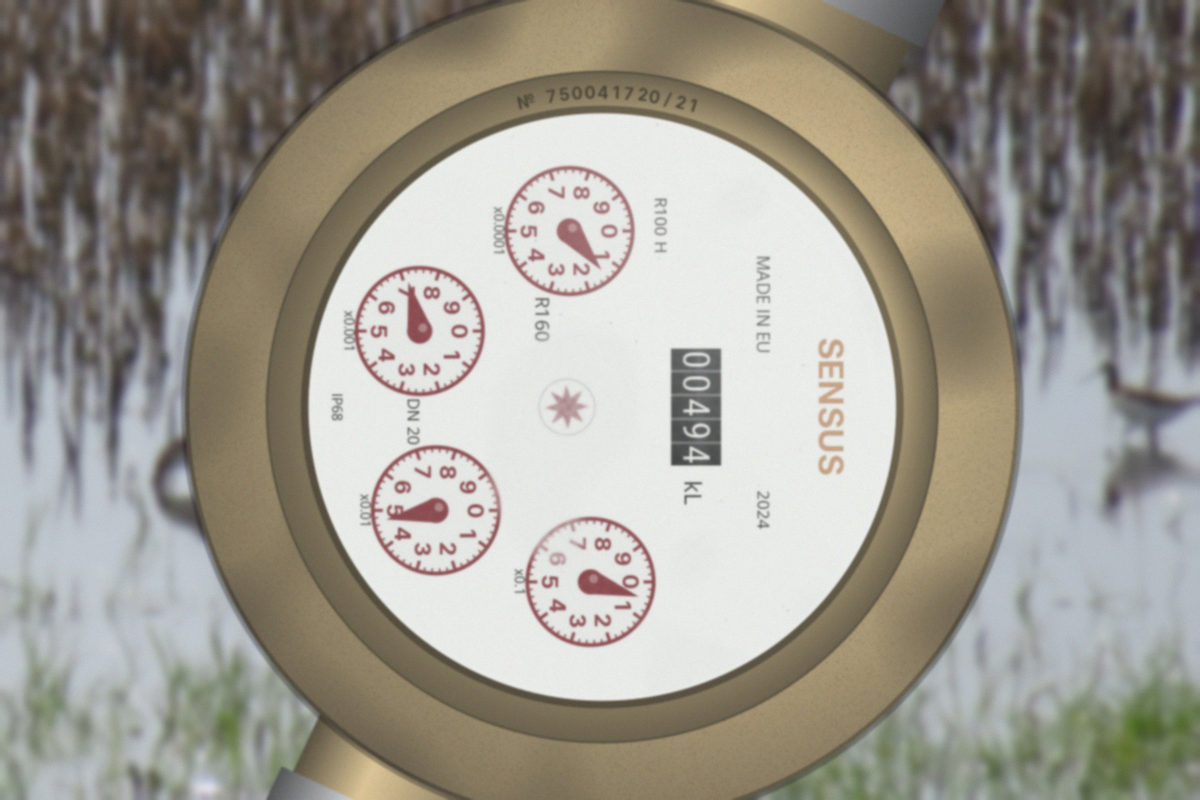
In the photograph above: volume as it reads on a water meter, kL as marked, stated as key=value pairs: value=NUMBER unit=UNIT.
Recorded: value=494.0471 unit=kL
